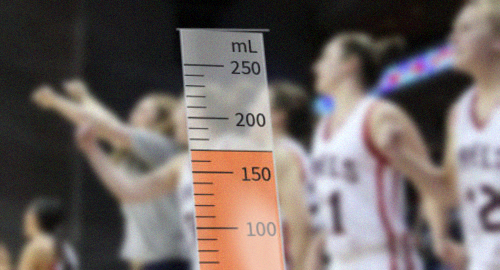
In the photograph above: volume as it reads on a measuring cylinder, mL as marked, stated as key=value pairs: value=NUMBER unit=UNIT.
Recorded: value=170 unit=mL
